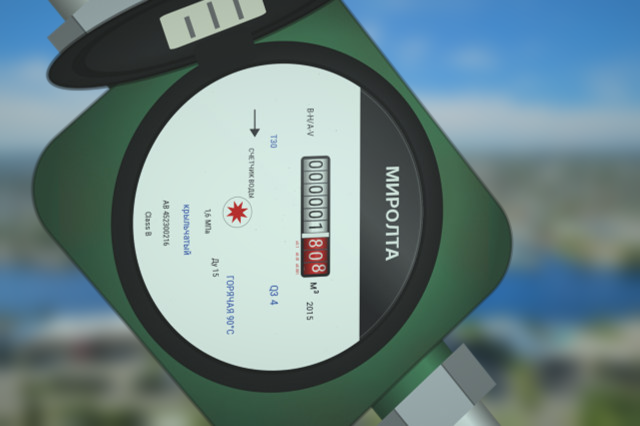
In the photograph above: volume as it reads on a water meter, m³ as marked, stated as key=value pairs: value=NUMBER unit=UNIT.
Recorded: value=1.808 unit=m³
